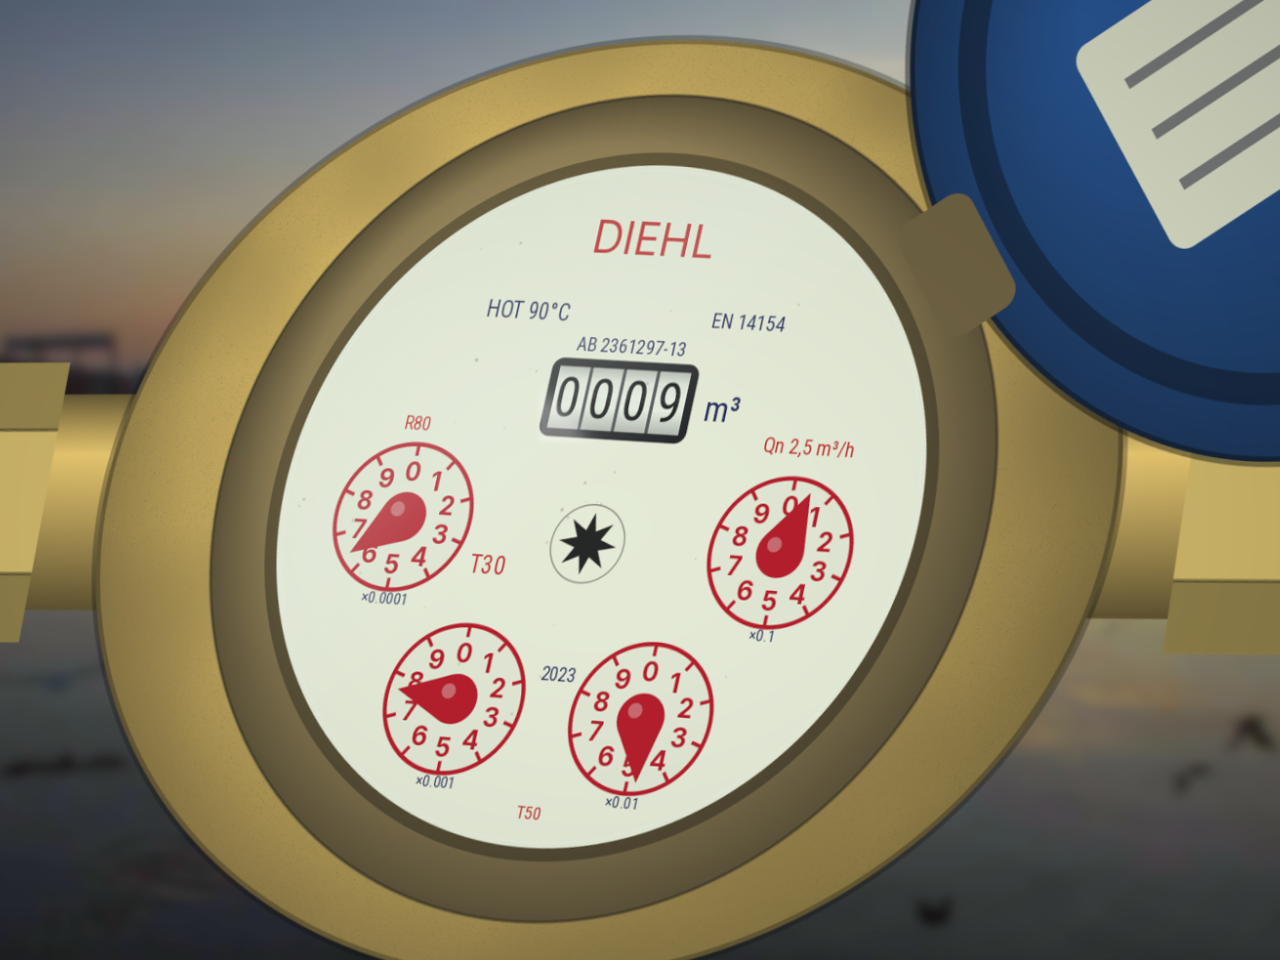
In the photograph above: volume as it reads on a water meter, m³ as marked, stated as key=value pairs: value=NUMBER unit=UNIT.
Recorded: value=9.0476 unit=m³
